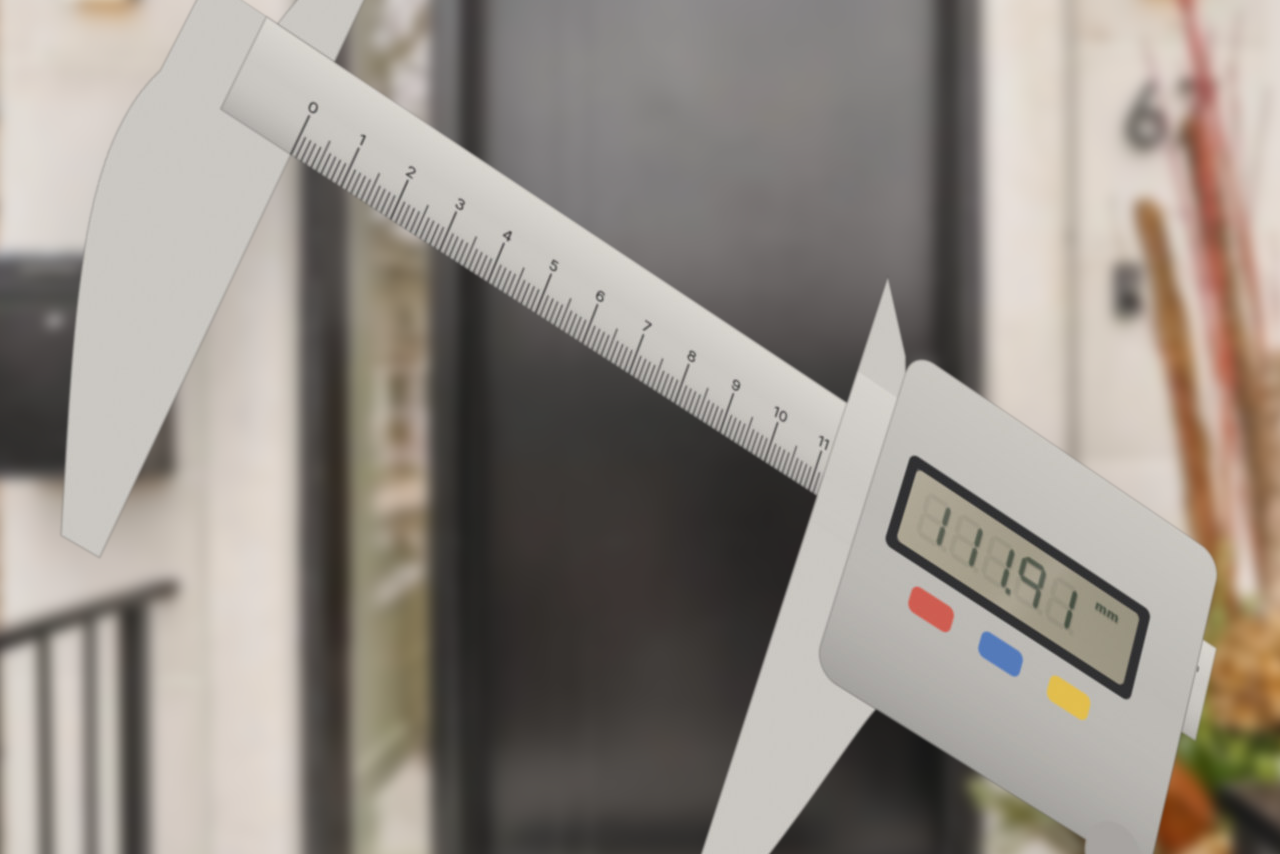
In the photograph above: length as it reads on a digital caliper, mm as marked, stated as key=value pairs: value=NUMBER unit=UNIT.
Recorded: value=111.91 unit=mm
